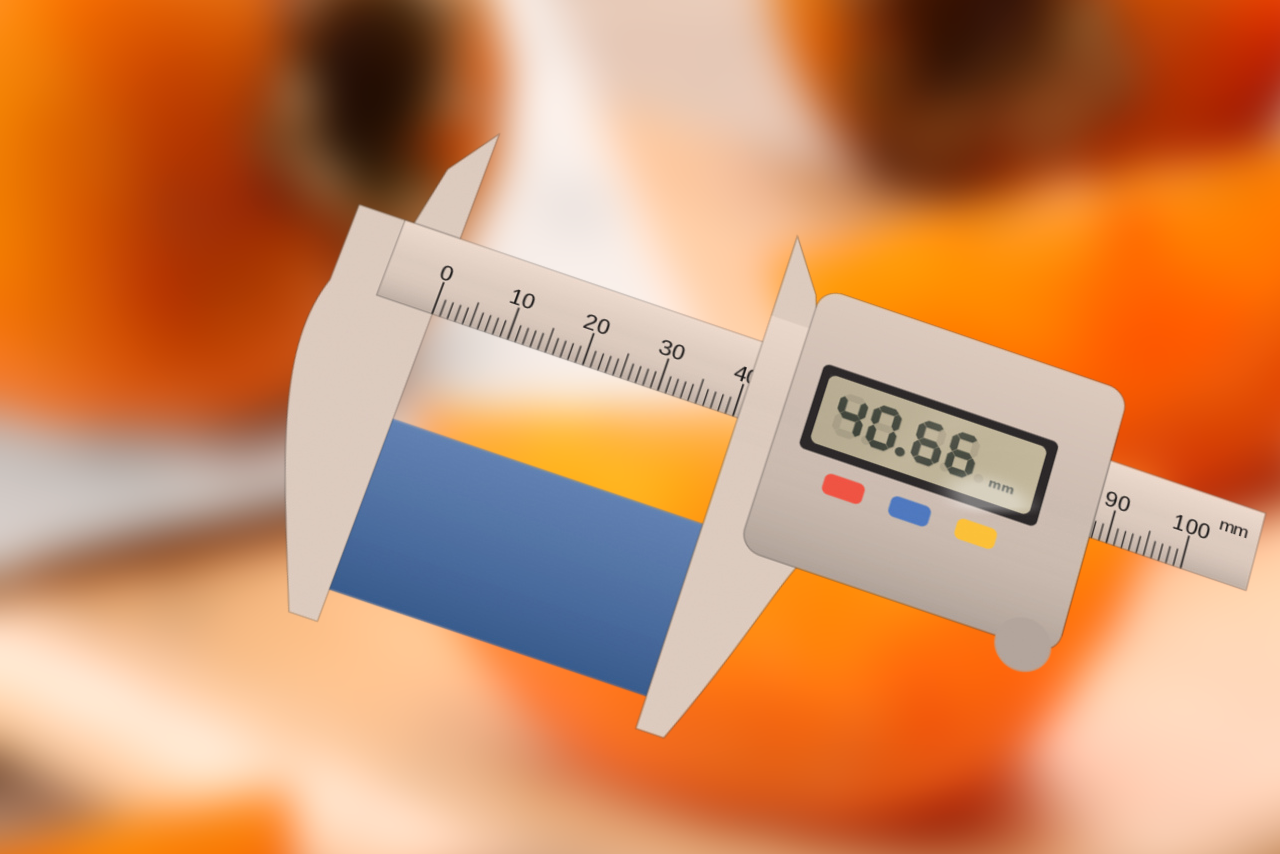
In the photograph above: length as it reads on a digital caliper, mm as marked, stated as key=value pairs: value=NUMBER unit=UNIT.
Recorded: value=40.66 unit=mm
